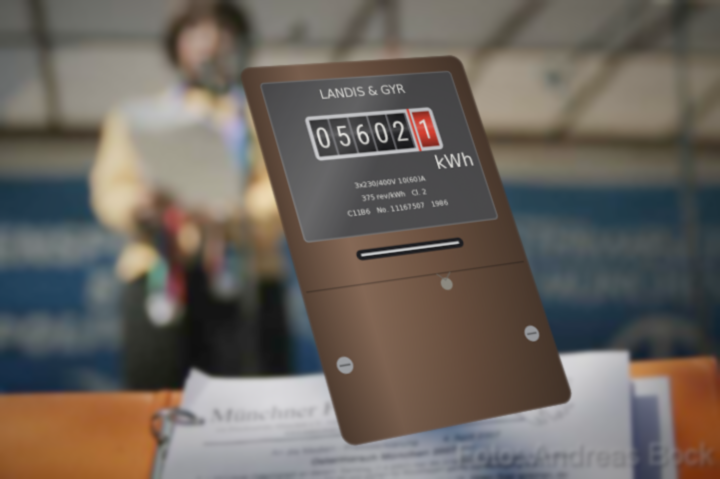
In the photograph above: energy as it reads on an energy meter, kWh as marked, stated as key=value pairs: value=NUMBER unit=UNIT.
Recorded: value=5602.1 unit=kWh
